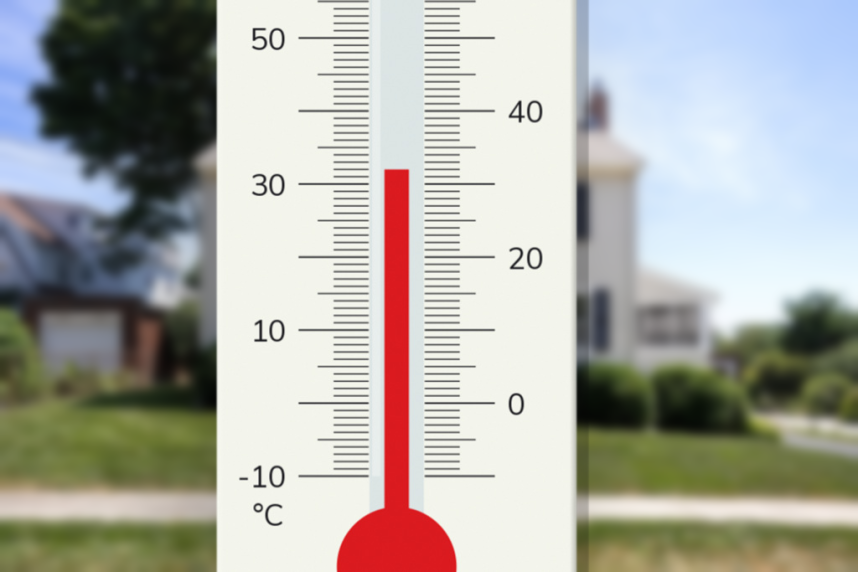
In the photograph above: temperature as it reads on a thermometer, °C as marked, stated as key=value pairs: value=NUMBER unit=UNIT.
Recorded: value=32 unit=°C
